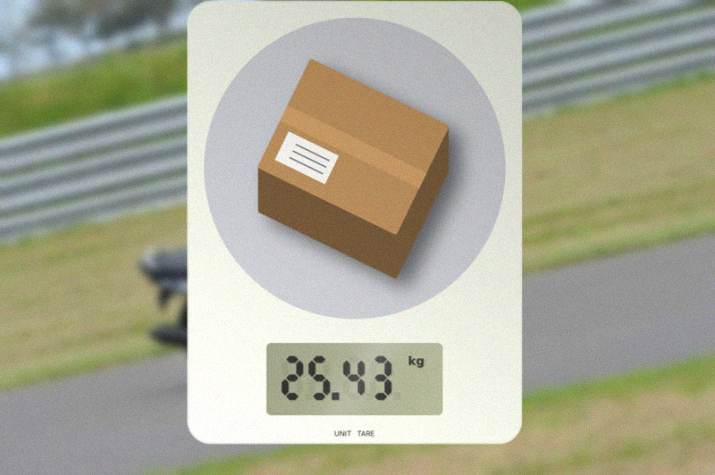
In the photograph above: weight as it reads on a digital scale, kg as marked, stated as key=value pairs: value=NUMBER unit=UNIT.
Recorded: value=25.43 unit=kg
